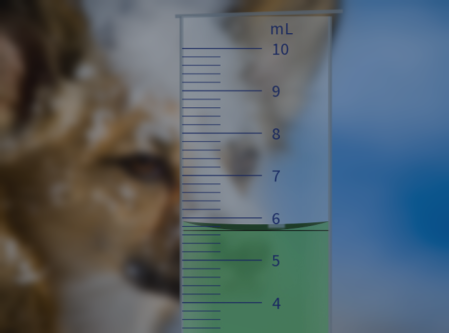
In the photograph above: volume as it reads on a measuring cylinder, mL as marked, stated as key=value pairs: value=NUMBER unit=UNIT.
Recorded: value=5.7 unit=mL
